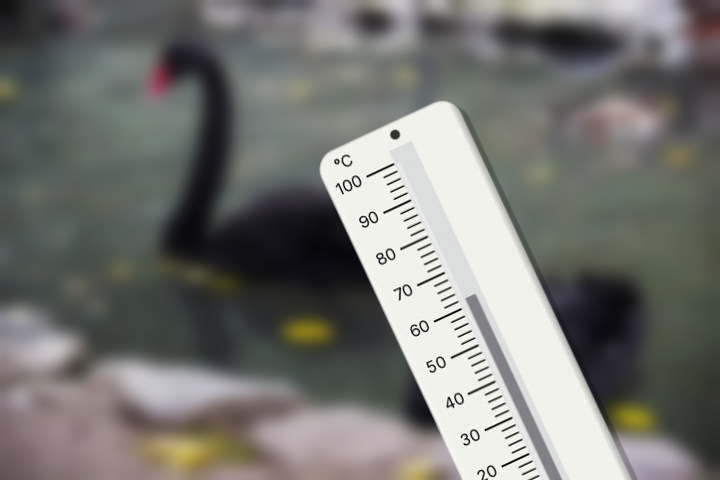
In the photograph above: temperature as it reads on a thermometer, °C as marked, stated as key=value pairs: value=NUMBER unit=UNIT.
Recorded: value=62 unit=°C
